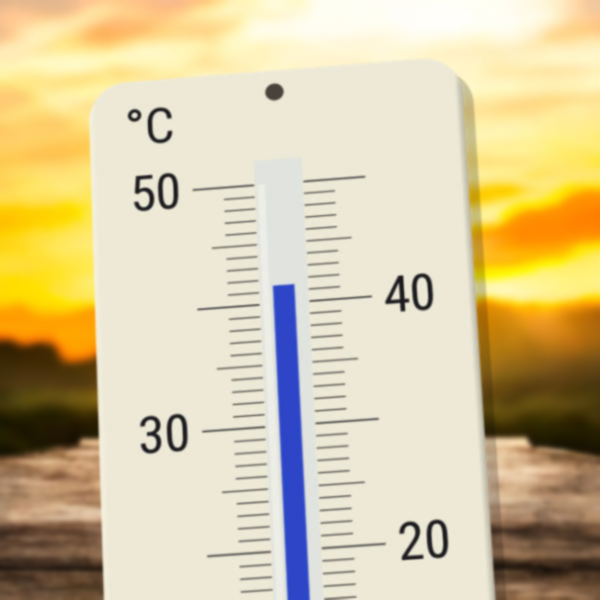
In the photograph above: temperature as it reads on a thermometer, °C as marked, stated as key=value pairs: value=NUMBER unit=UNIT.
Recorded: value=41.5 unit=°C
